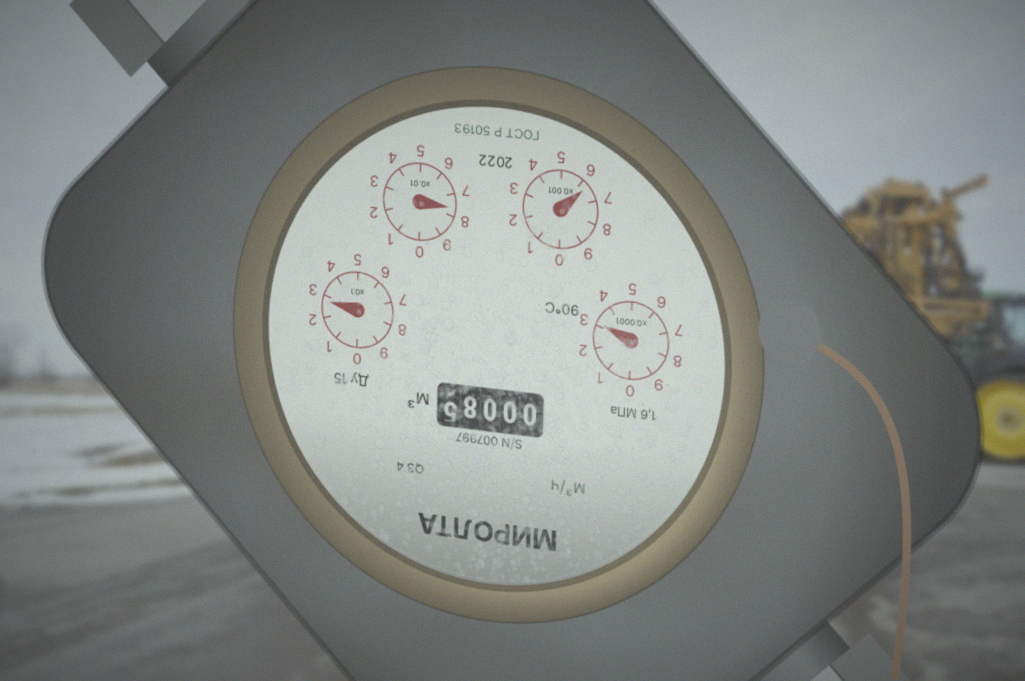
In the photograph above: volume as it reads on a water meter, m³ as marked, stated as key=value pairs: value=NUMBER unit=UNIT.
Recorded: value=85.2763 unit=m³
